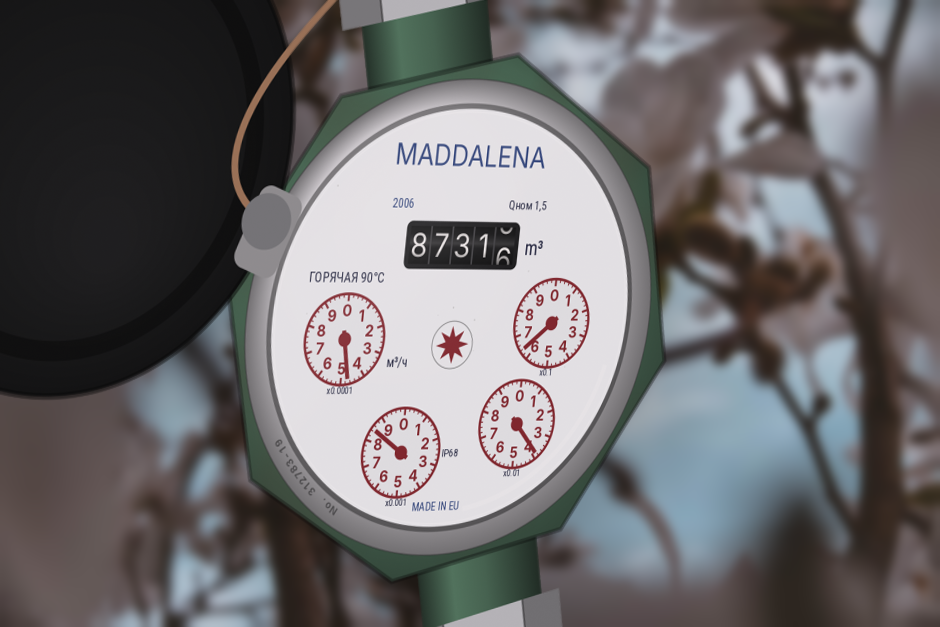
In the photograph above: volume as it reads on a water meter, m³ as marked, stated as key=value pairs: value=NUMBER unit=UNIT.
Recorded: value=87315.6384 unit=m³
